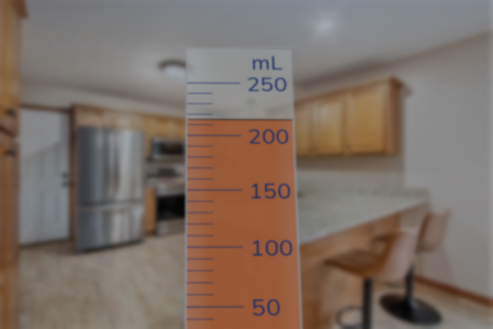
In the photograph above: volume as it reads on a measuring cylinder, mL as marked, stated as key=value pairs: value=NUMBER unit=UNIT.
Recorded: value=215 unit=mL
